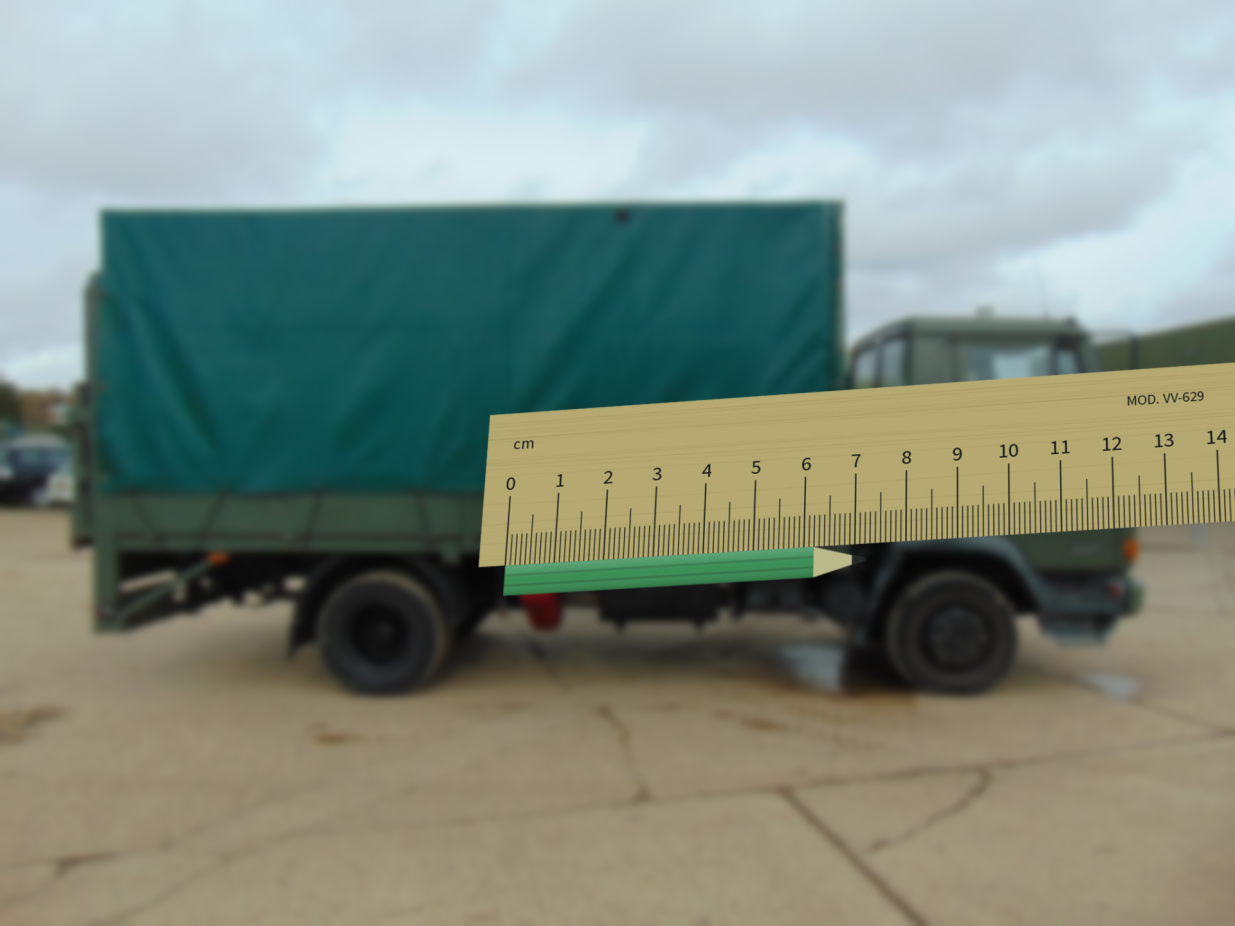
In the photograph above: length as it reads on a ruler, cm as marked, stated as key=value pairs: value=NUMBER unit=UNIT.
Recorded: value=7.2 unit=cm
